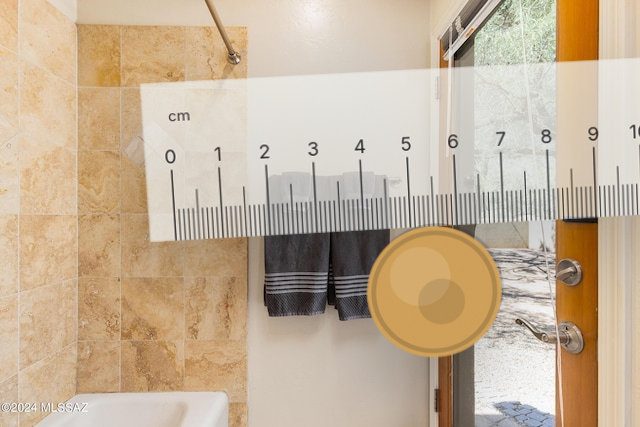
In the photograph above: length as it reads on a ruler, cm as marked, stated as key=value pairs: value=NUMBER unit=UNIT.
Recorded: value=2.9 unit=cm
